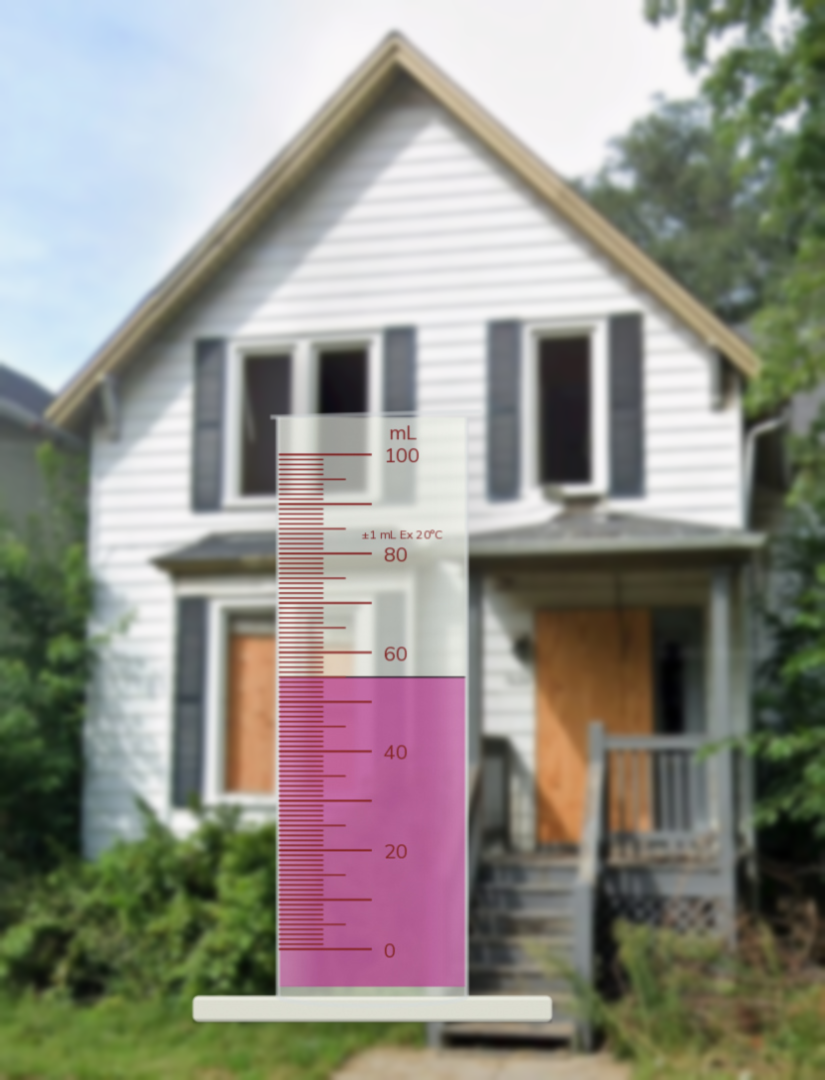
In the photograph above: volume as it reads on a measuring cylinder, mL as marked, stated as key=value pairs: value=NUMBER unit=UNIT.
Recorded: value=55 unit=mL
